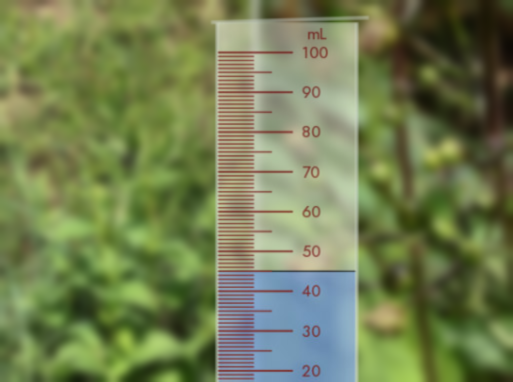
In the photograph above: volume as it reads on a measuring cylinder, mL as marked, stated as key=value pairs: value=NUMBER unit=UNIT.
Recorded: value=45 unit=mL
